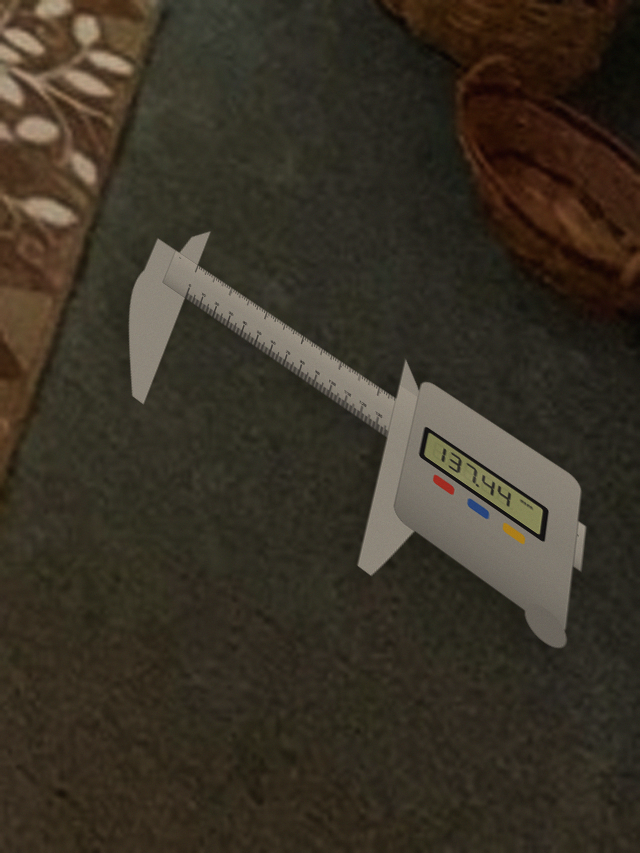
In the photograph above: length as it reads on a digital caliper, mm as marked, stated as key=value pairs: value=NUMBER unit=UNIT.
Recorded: value=137.44 unit=mm
